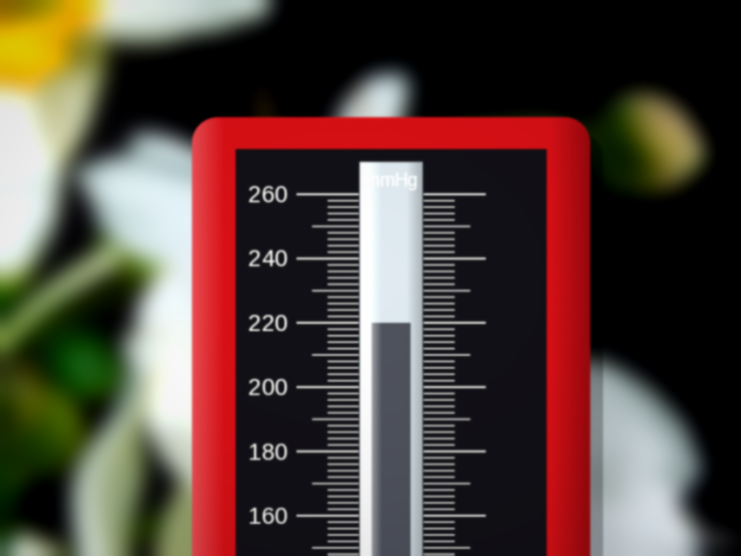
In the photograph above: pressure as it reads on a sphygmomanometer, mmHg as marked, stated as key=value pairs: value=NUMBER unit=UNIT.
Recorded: value=220 unit=mmHg
